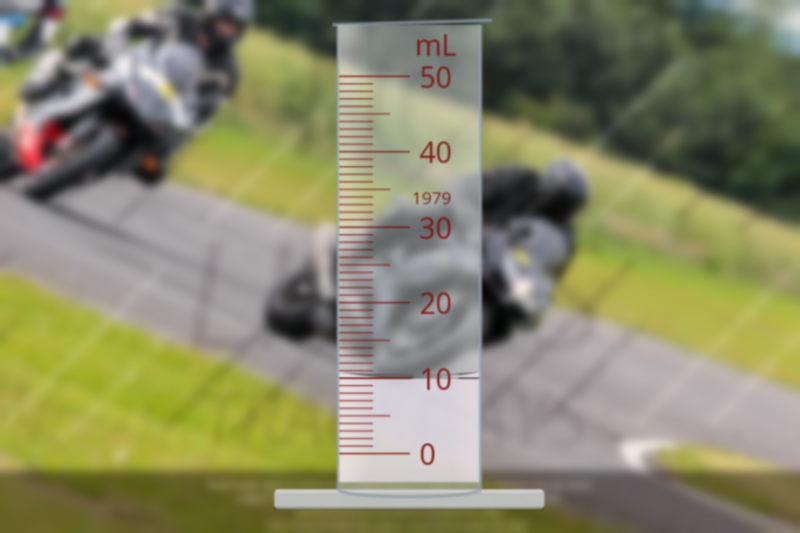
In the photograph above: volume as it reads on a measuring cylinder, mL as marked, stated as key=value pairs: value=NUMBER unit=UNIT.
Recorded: value=10 unit=mL
